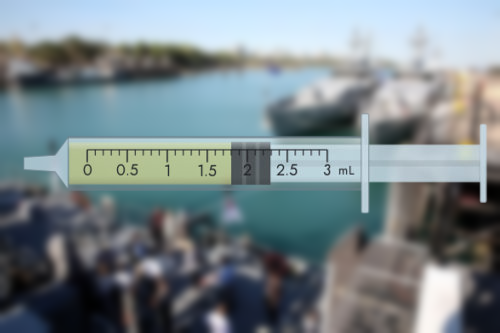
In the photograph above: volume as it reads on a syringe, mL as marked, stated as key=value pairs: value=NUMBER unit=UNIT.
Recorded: value=1.8 unit=mL
